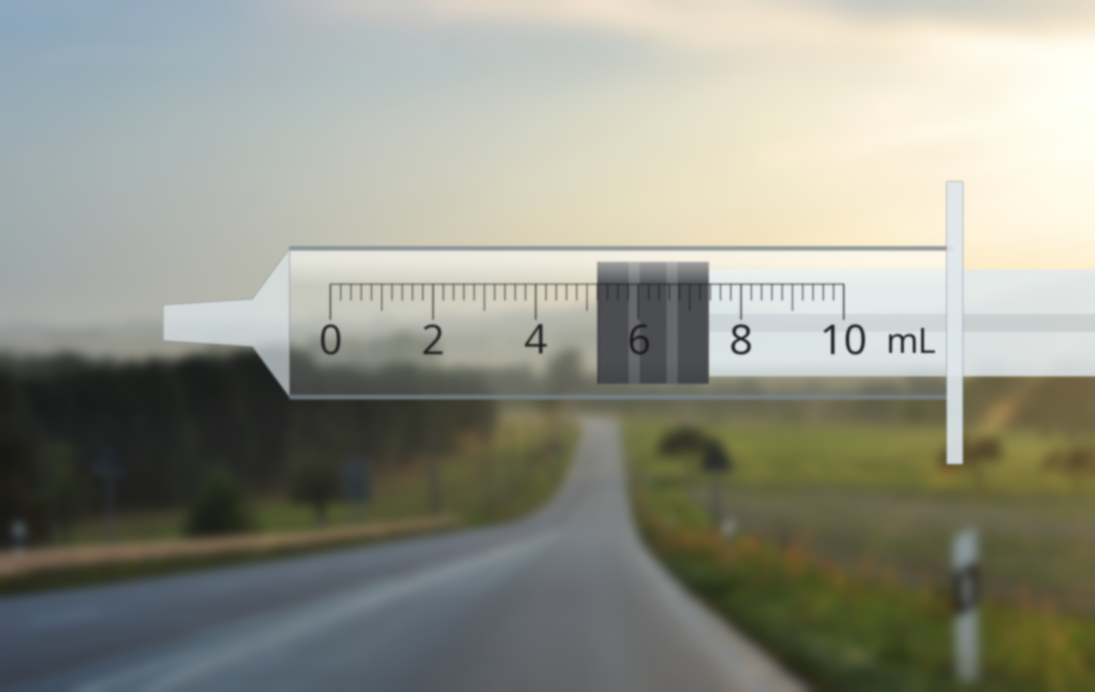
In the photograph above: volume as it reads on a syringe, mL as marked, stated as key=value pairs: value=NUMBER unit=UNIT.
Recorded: value=5.2 unit=mL
